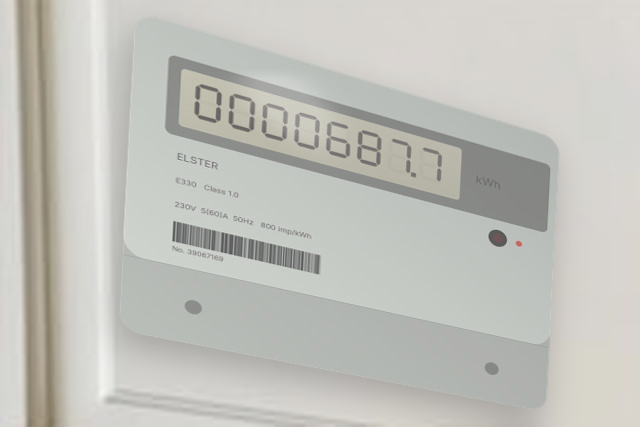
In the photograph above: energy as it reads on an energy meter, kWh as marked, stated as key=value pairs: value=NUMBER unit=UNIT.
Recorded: value=687.7 unit=kWh
